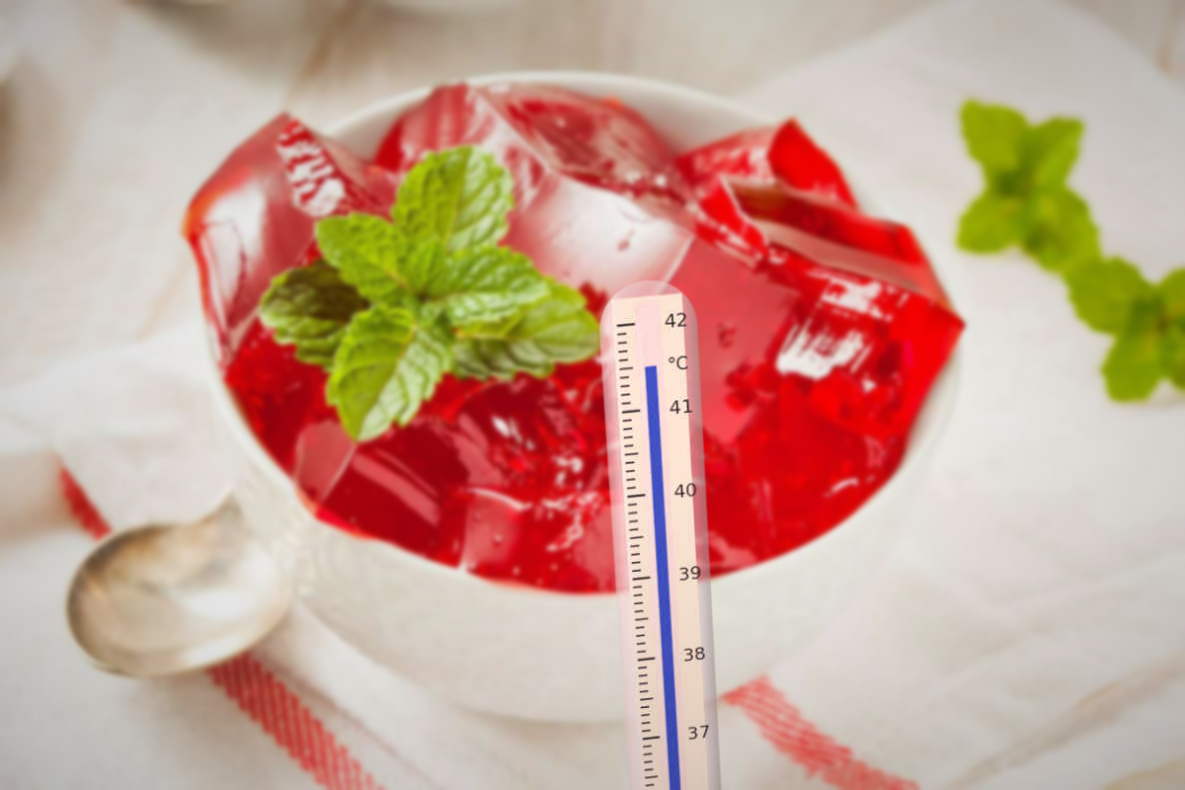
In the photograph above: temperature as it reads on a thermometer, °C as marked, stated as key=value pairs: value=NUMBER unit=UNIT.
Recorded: value=41.5 unit=°C
